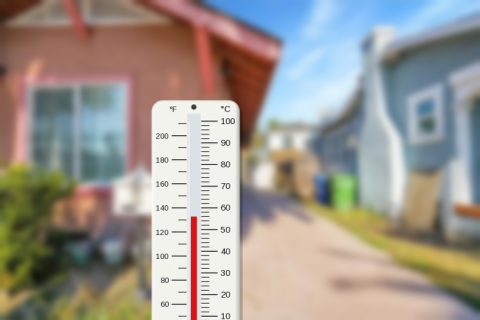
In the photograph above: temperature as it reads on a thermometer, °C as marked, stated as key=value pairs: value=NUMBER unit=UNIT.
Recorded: value=56 unit=°C
